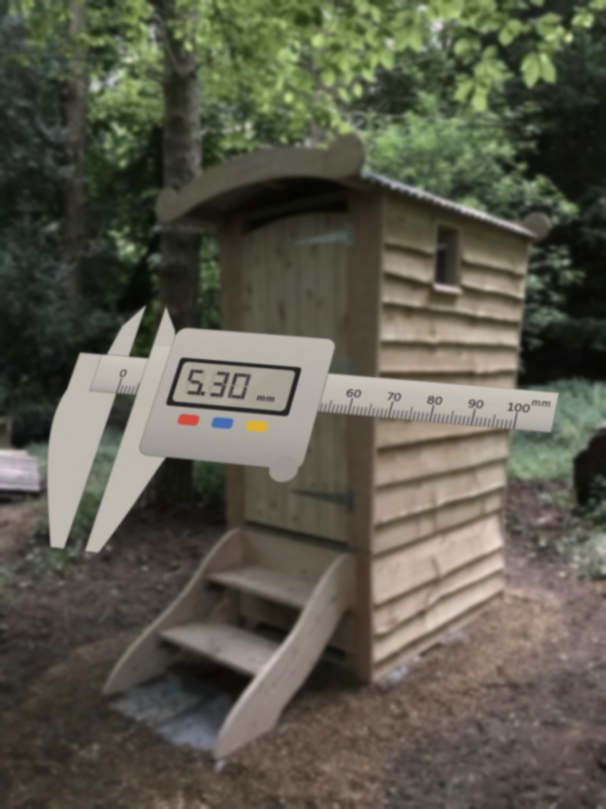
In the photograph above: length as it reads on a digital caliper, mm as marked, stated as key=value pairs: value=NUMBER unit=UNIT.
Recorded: value=5.30 unit=mm
